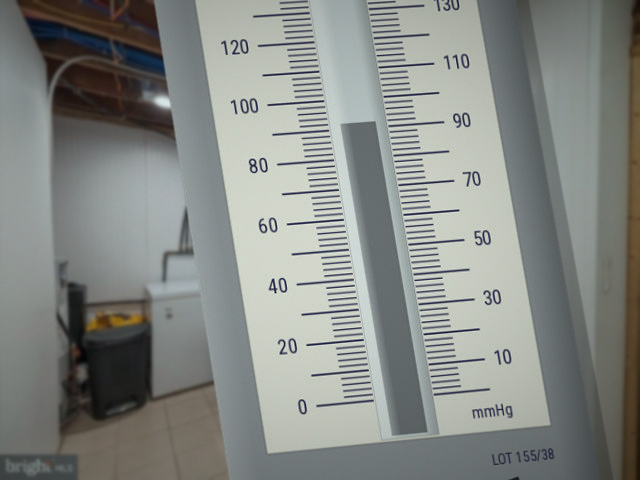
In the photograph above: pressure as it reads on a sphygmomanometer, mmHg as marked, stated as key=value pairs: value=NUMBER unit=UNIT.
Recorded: value=92 unit=mmHg
